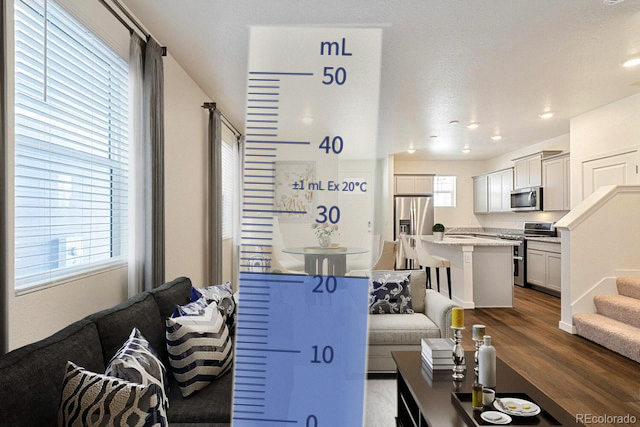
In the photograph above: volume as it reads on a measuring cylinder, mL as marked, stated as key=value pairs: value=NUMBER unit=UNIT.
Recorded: value=21 unit=mL
